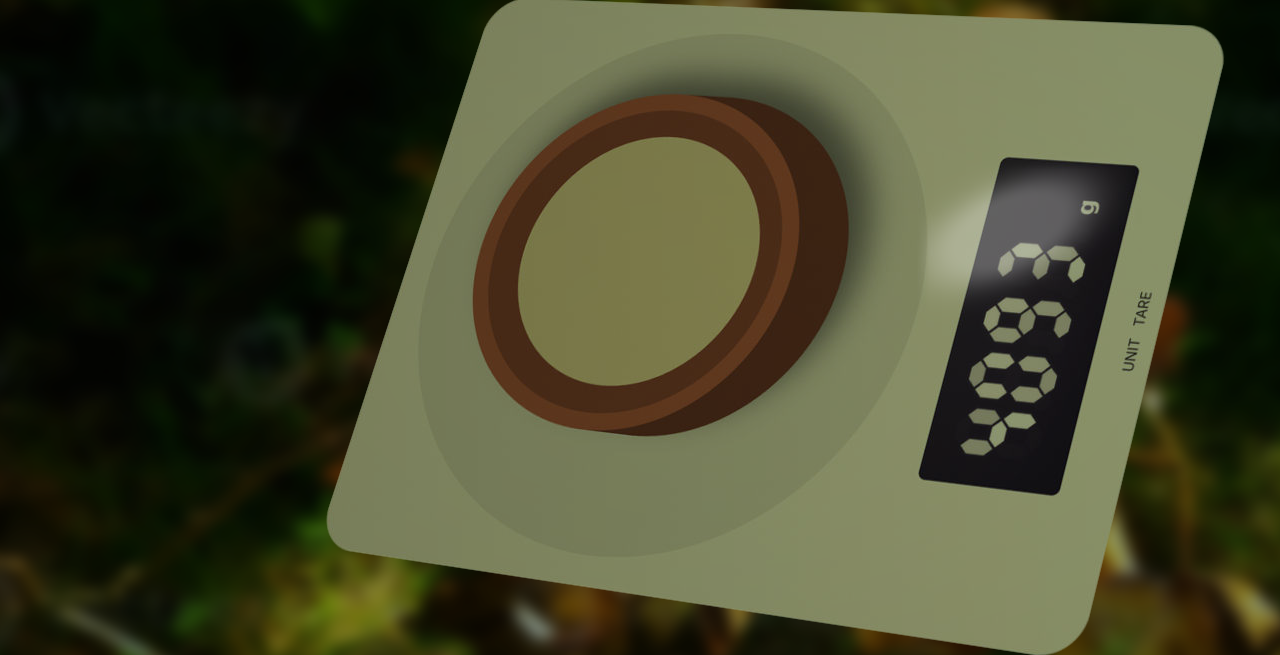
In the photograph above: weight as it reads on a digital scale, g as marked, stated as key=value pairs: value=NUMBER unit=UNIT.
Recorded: value=4093 unit=g
